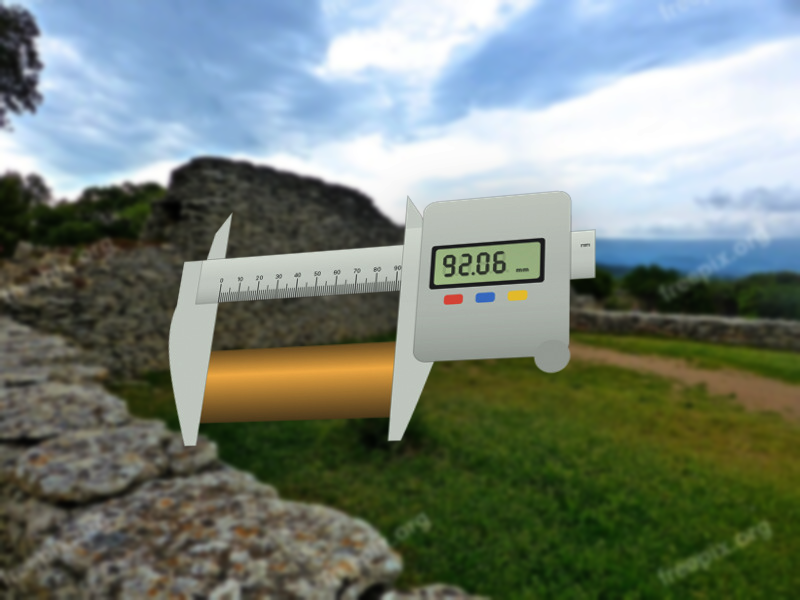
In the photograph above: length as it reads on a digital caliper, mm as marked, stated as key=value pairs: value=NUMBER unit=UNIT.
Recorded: value=92.06 unit=mm
